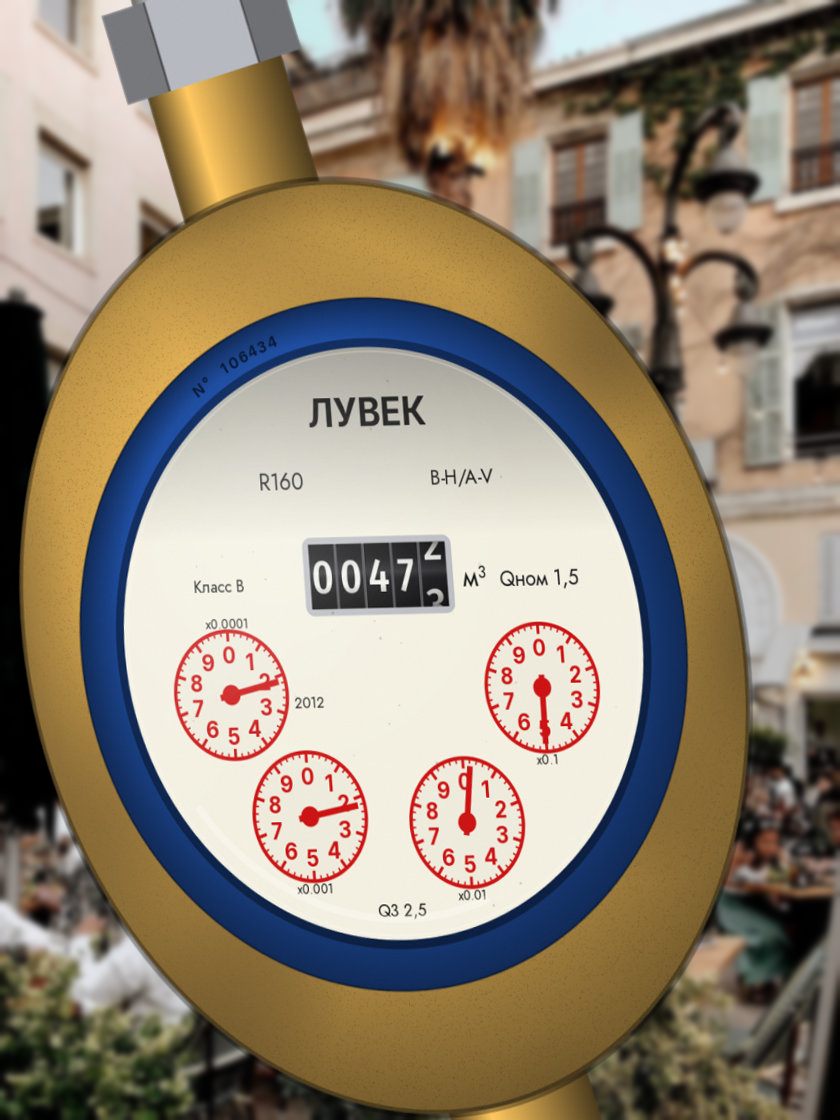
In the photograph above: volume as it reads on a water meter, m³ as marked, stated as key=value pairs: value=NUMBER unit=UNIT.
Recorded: value=472.5022 unit=m³
